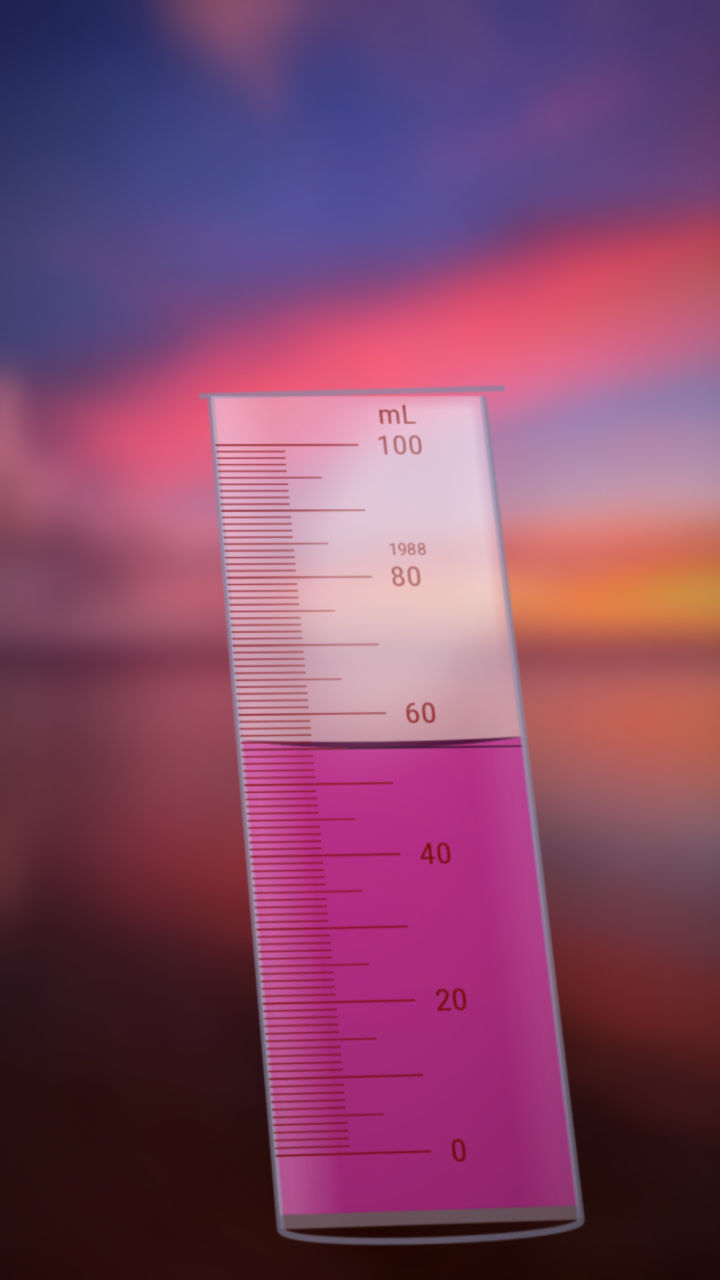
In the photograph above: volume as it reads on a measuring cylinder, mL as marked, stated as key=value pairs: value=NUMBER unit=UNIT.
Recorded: value=55 unit=mL
